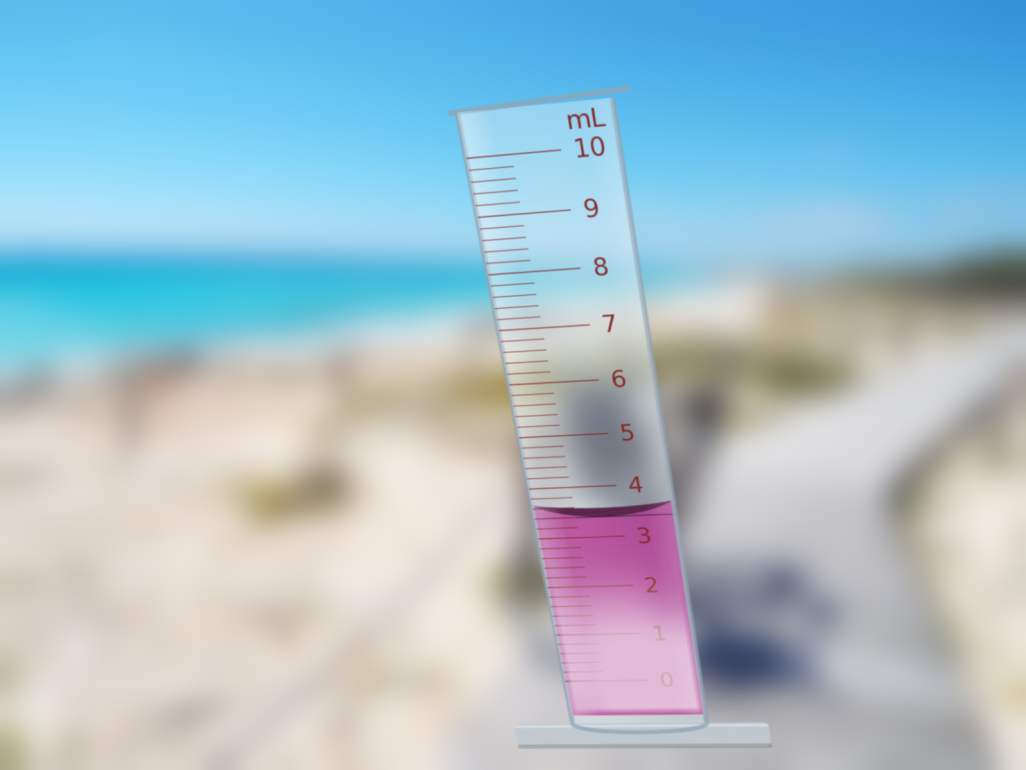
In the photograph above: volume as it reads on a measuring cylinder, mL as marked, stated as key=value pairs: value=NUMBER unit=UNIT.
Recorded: value=3.4 unit=mL
